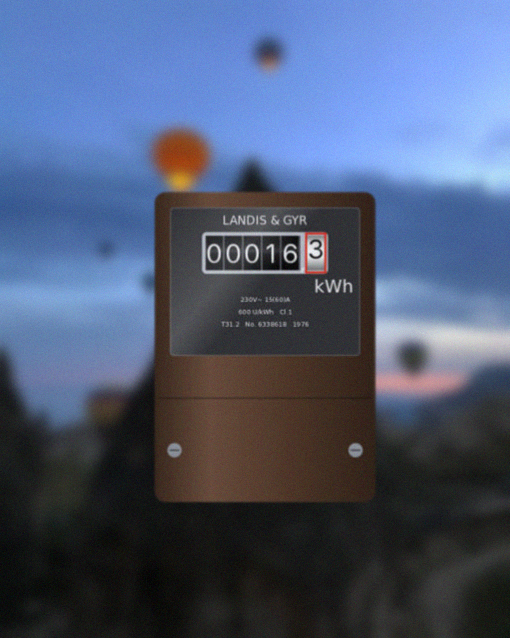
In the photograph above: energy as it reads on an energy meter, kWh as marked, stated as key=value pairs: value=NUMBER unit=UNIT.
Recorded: value=16.3 unit=kWh
